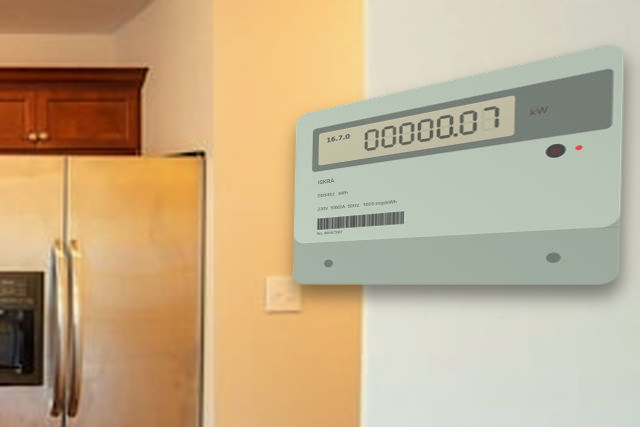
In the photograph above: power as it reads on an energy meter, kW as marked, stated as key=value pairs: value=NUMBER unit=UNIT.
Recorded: value=0.07 unit=kW
